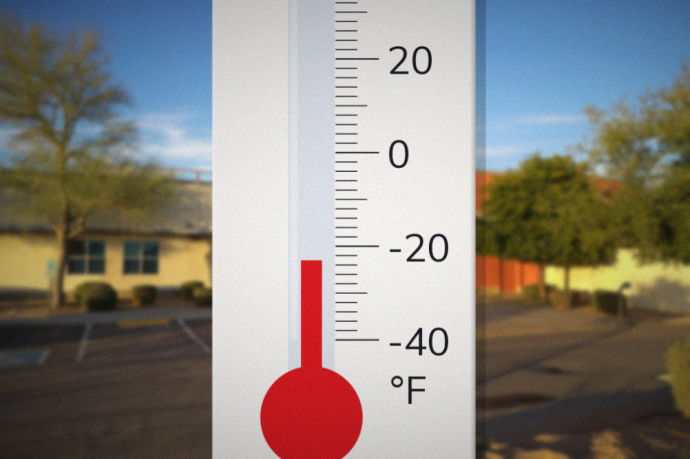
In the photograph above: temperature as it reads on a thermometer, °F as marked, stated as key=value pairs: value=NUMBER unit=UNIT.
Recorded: value=-23 unit=°F
